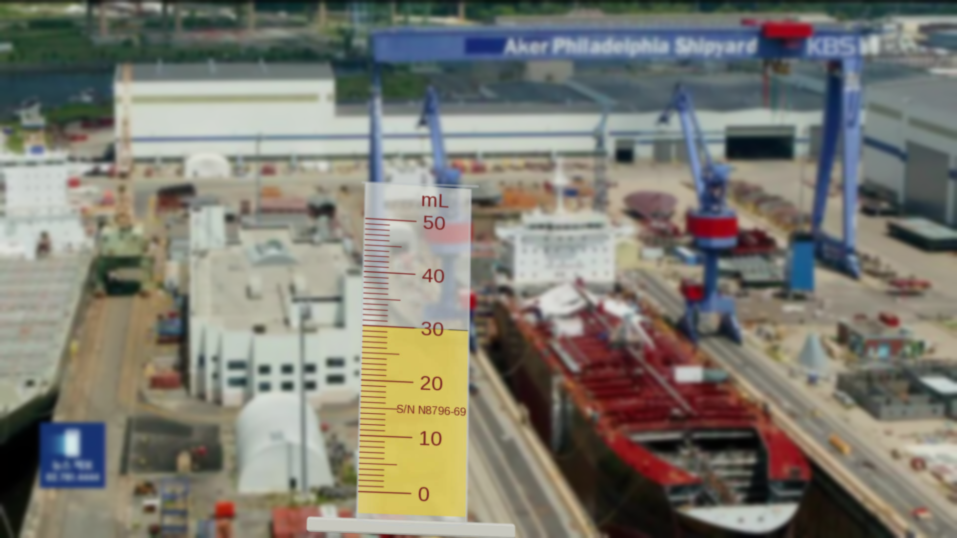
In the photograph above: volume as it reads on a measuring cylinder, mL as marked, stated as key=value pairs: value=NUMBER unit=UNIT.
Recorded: value=30 unit=mL
